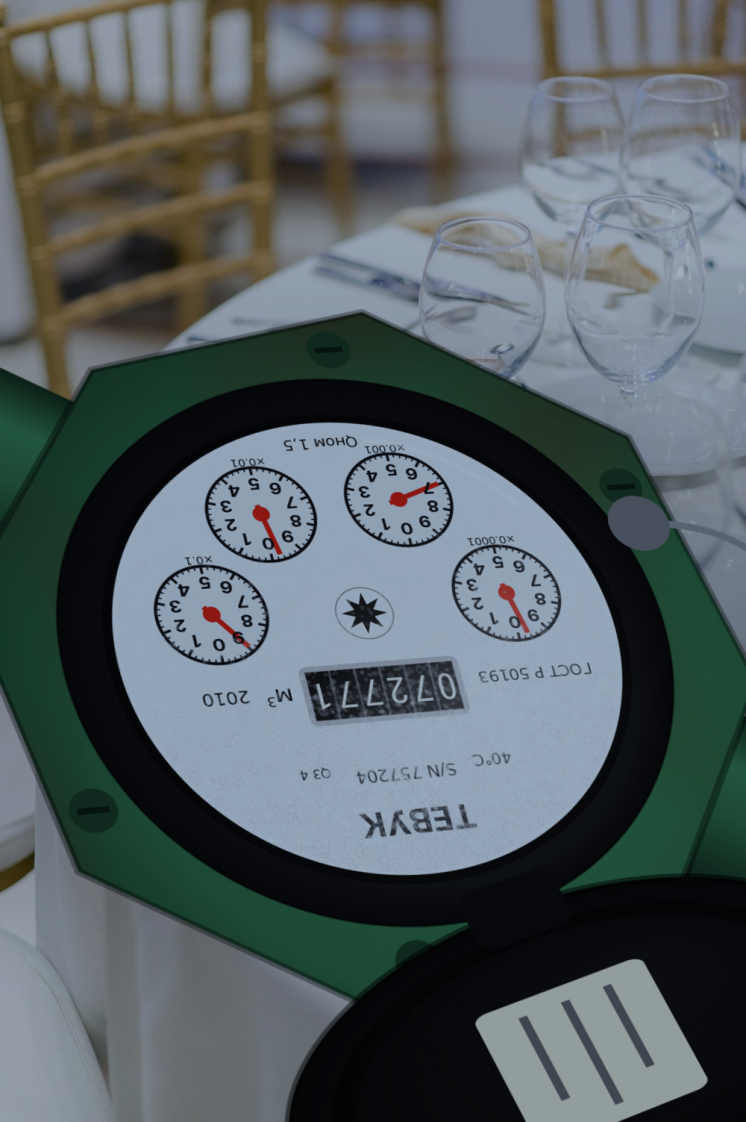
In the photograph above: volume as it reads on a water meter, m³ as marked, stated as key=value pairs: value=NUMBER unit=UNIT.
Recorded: value=72771.8969 unit=m³
